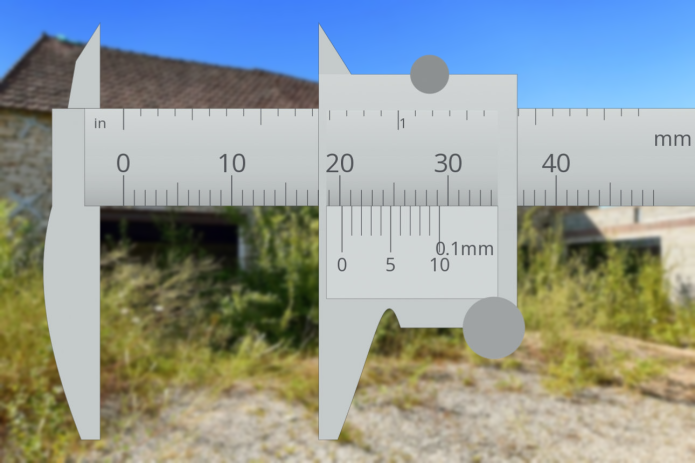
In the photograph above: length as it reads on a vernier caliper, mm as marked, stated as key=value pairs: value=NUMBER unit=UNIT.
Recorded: value=20.2 unit=mm
